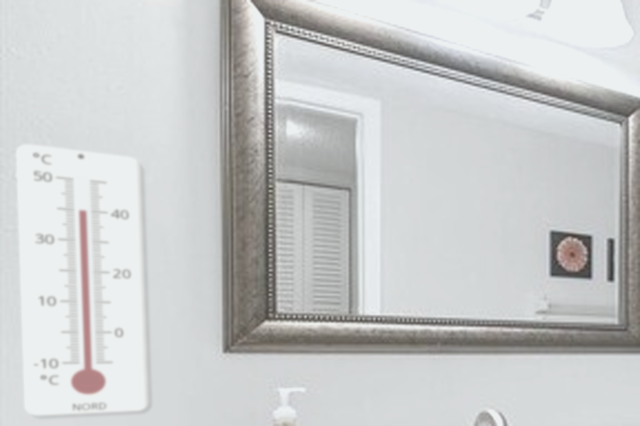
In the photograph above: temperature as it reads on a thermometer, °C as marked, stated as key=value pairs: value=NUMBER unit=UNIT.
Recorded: value=40 unit=°C
